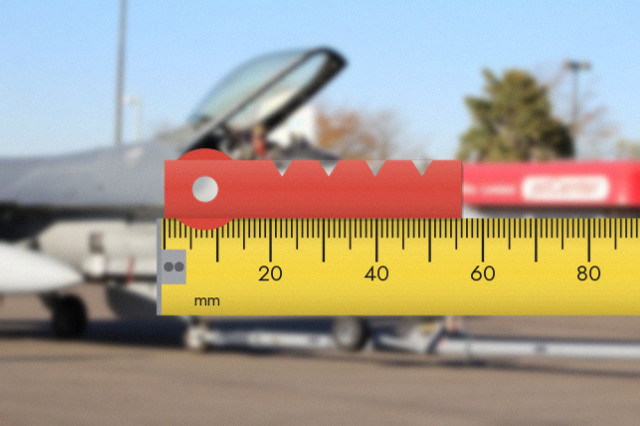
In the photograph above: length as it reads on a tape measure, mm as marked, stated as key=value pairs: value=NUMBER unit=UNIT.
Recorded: value=56 unit=mm
